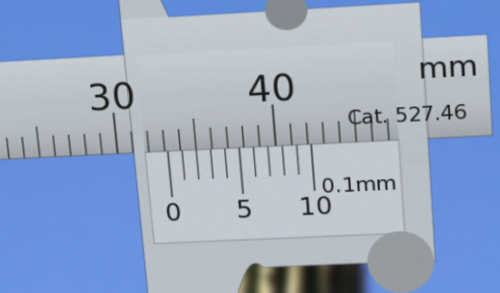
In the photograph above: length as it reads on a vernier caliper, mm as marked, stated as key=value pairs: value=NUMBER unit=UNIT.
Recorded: value=33.2 unit=mm
